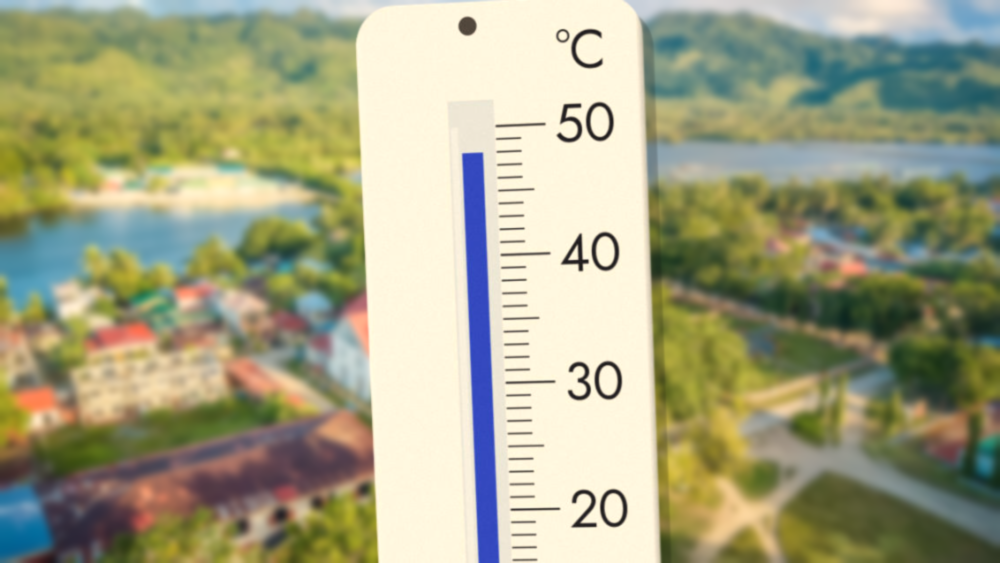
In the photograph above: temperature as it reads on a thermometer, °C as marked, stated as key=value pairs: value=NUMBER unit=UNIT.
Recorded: value=48 unit=°C
